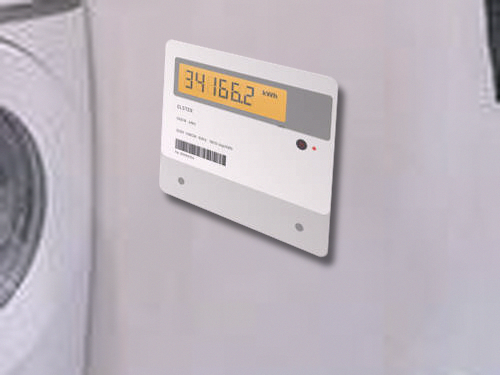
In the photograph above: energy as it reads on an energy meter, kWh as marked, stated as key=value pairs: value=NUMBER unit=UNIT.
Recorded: value=34166.2 unit=kWh
